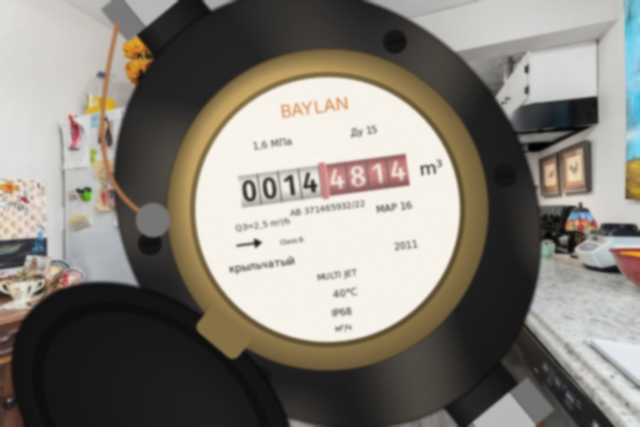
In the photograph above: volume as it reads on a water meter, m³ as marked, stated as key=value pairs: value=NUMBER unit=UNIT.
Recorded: value=14.4814 unit=m³
